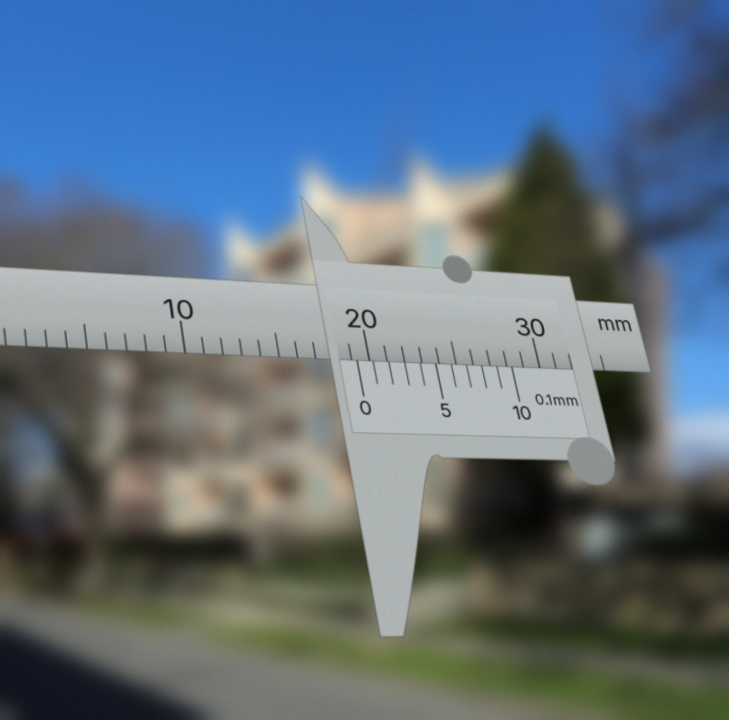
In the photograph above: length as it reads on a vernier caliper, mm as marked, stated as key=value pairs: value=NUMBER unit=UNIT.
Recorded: value=19.3 unit=mm
